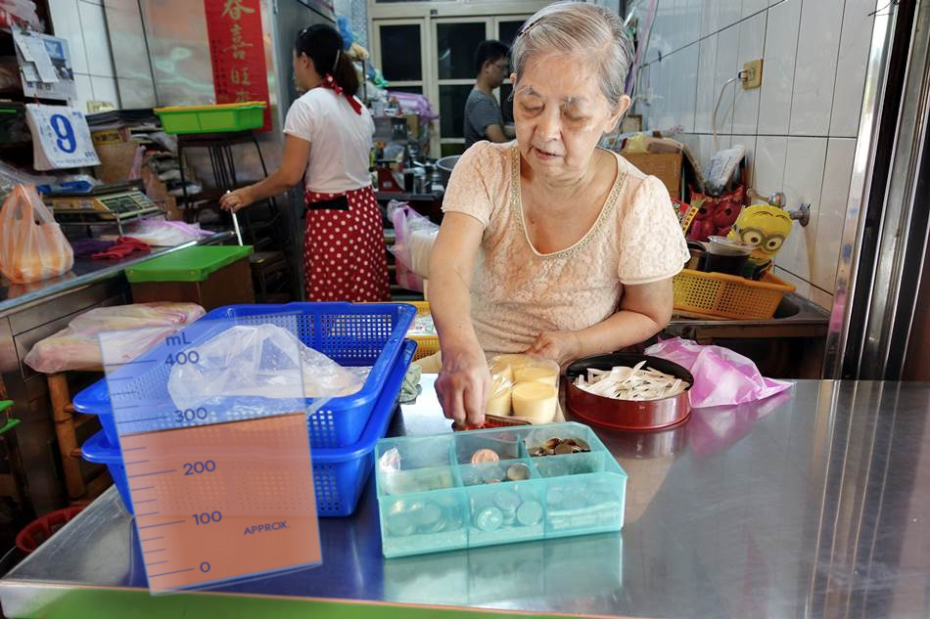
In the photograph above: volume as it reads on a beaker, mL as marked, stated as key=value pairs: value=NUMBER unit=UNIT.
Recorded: value=275 unit=mL
